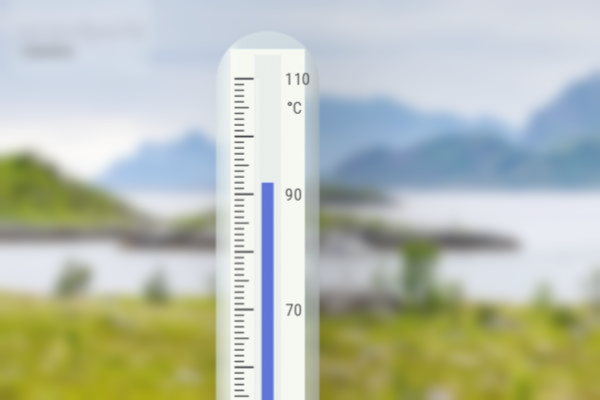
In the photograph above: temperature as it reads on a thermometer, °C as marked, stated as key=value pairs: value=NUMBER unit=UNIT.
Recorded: value=92 unit=°C
